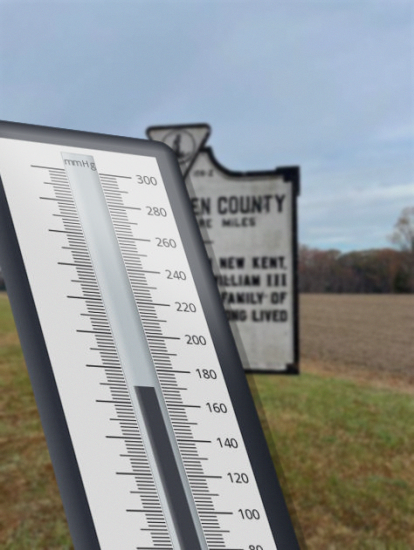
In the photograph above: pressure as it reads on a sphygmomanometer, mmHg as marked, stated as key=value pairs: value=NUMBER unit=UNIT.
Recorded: value=170 unit=mmHg
